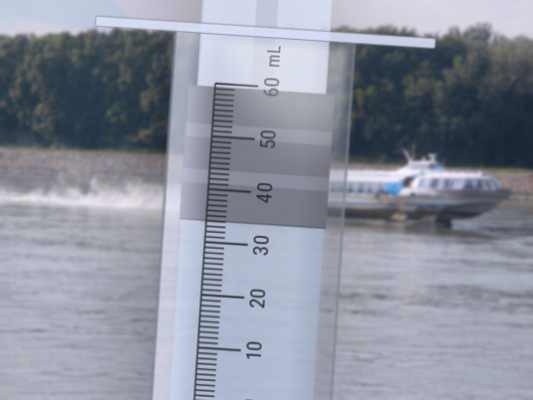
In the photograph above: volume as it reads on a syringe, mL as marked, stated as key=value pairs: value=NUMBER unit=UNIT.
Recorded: value=34 unit=mL
